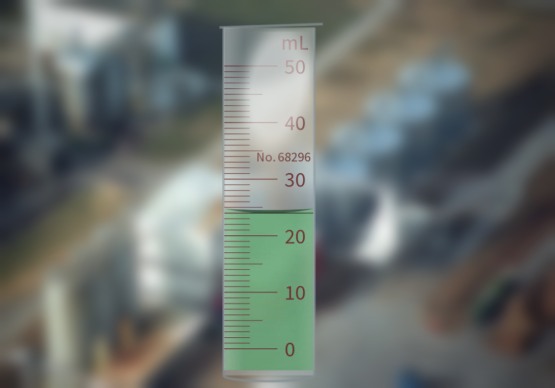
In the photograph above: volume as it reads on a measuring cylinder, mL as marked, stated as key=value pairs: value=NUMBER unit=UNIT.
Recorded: value=24 unit=mL
